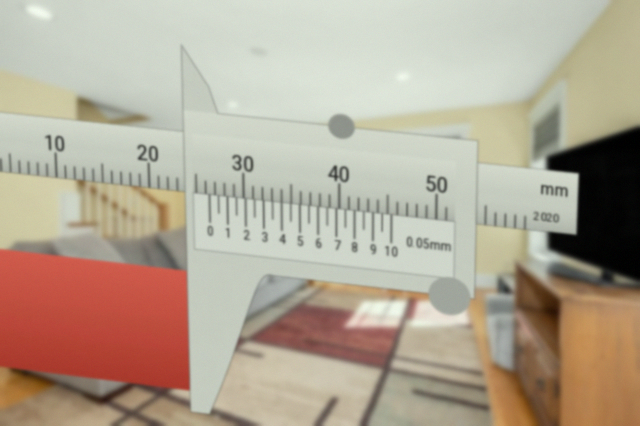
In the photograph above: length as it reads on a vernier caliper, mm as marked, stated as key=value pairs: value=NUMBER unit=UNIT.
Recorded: value=26.4 unit=mm
